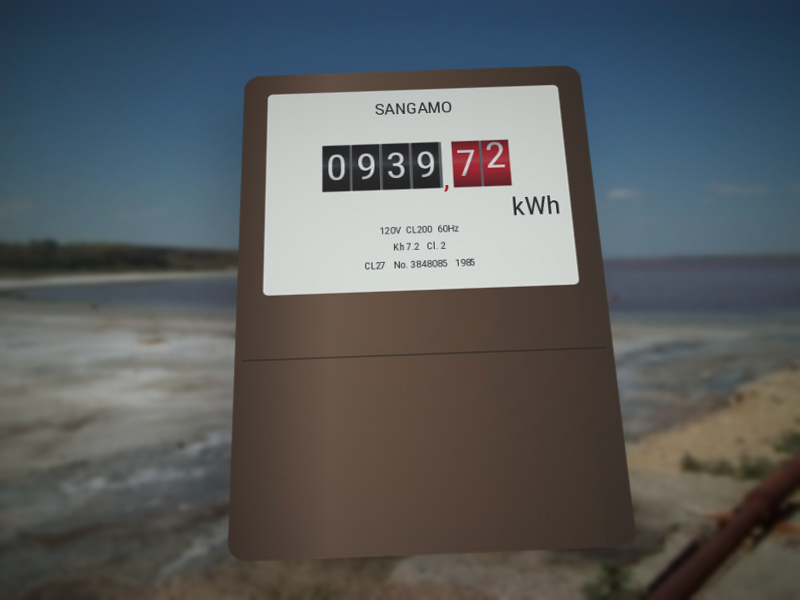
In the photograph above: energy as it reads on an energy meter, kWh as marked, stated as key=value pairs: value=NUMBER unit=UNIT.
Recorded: value=939.72 unit=kWh
